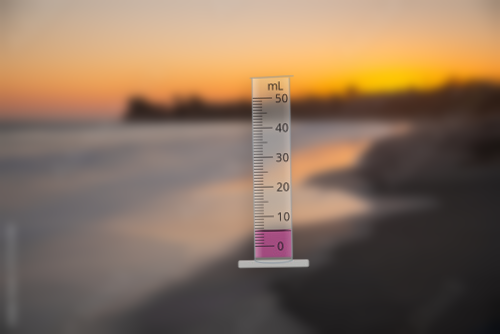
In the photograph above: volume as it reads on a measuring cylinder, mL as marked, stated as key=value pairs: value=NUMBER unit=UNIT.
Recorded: value=5 unit=mL
